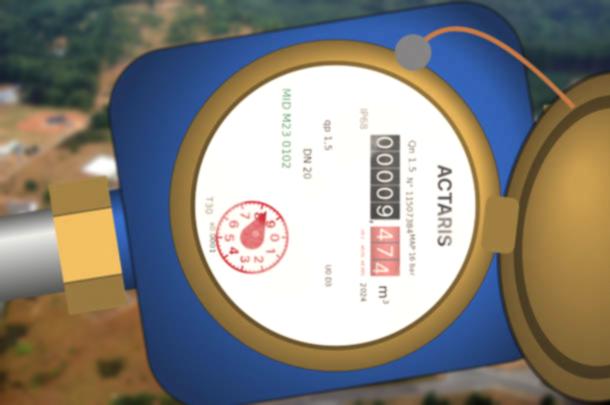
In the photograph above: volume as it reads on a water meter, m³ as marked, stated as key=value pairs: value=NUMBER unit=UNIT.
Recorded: value=9.4738 unit=m³
